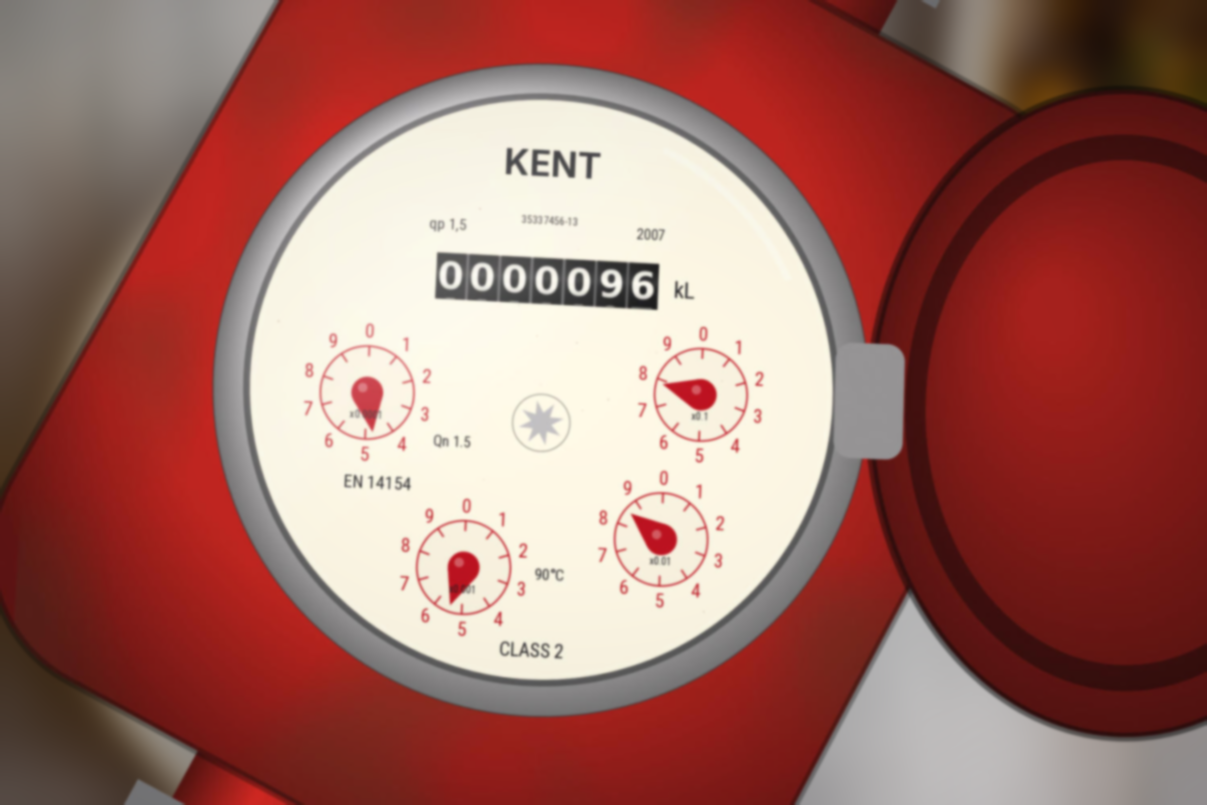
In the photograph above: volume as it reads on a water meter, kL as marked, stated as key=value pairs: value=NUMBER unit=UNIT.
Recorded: value=96.7854 unit=kL
